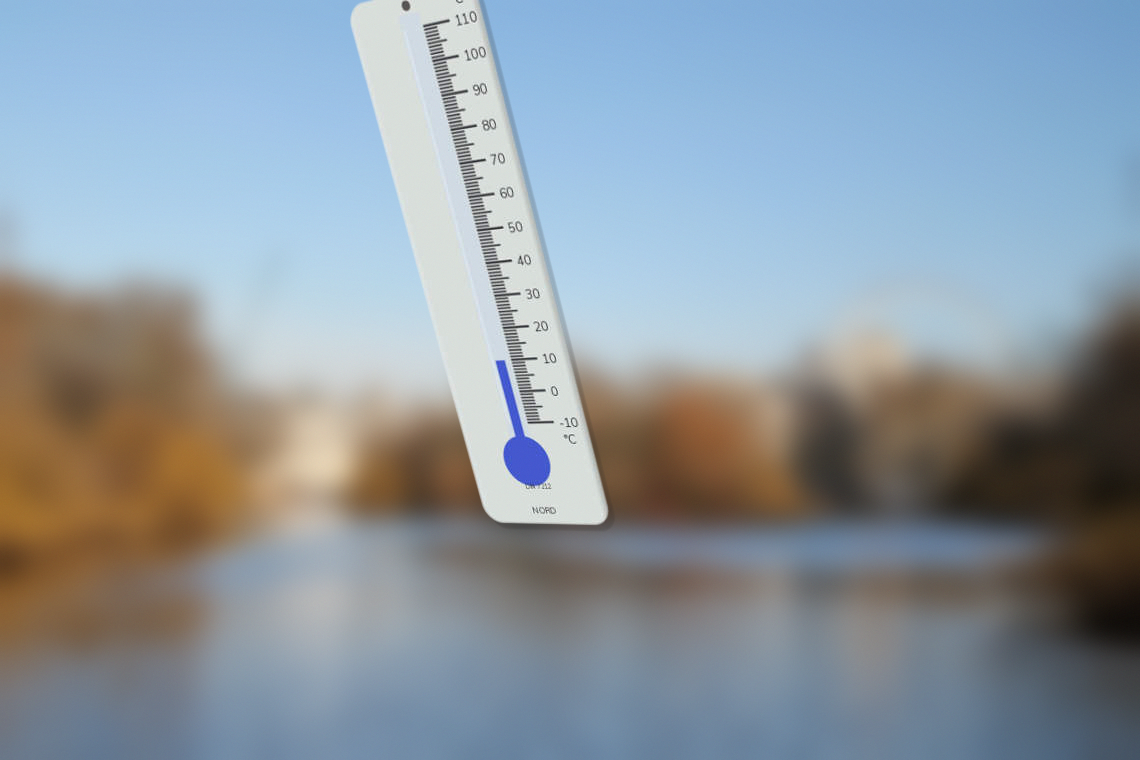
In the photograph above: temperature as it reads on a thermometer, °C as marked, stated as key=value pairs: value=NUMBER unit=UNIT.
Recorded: value=10 unit=°C
